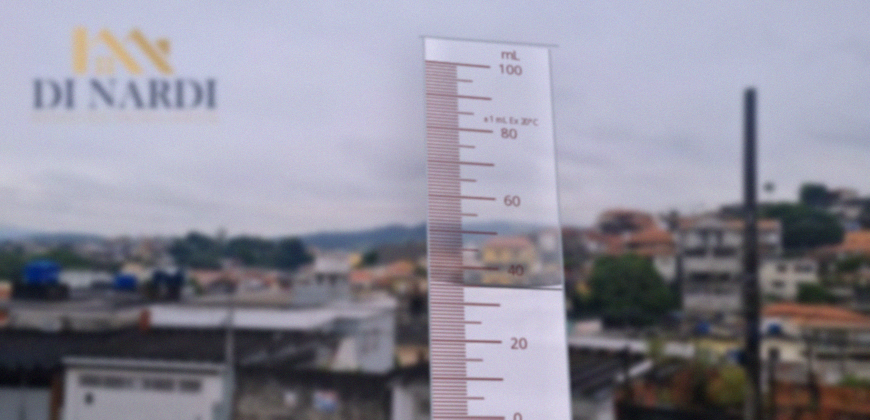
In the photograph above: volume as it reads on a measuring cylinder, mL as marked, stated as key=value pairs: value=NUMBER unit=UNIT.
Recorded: value=35 unit=mL
